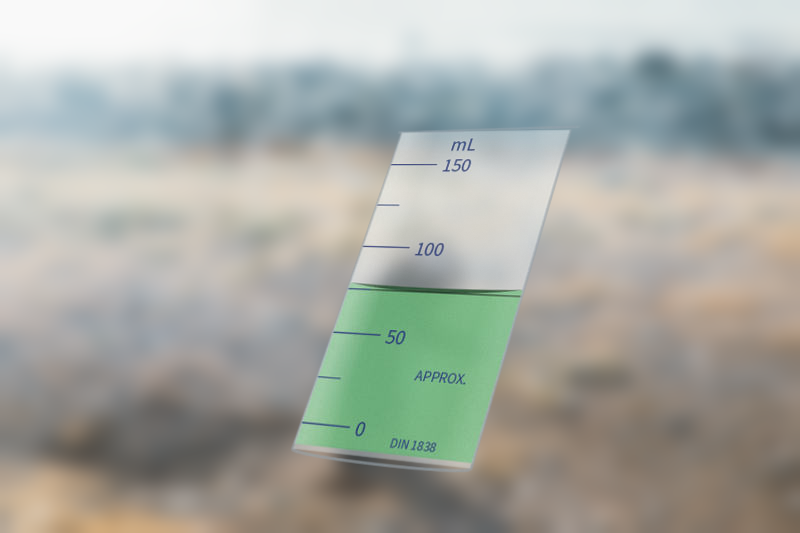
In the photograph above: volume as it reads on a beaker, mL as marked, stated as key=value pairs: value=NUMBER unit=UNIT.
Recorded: value=75 unit=mL
